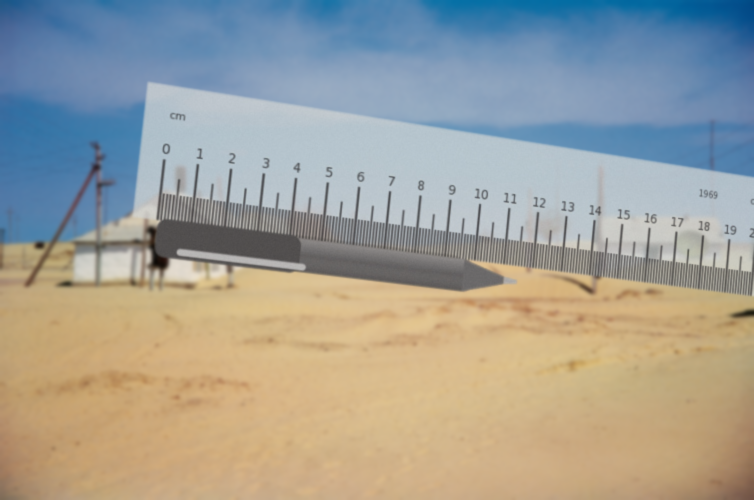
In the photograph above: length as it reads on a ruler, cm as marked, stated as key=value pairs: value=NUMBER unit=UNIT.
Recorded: value=11.5 unit=cm
